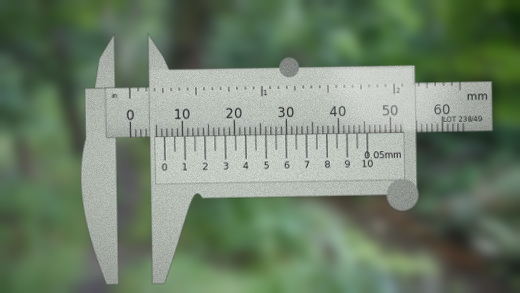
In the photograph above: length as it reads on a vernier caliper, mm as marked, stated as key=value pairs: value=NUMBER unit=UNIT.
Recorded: value=6.5 unit=mm
